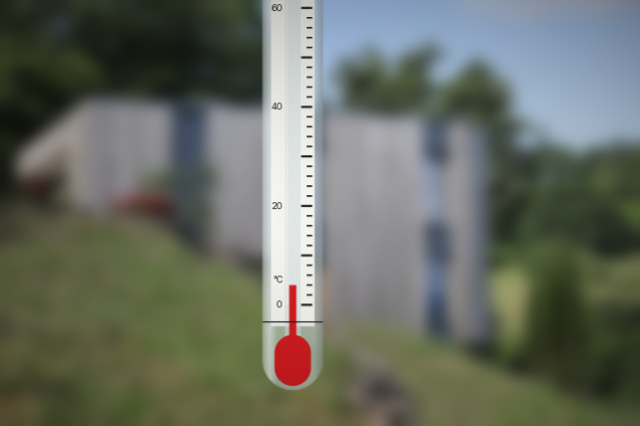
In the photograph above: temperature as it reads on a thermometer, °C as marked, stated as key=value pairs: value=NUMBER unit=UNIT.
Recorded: value=4 unit=°C
